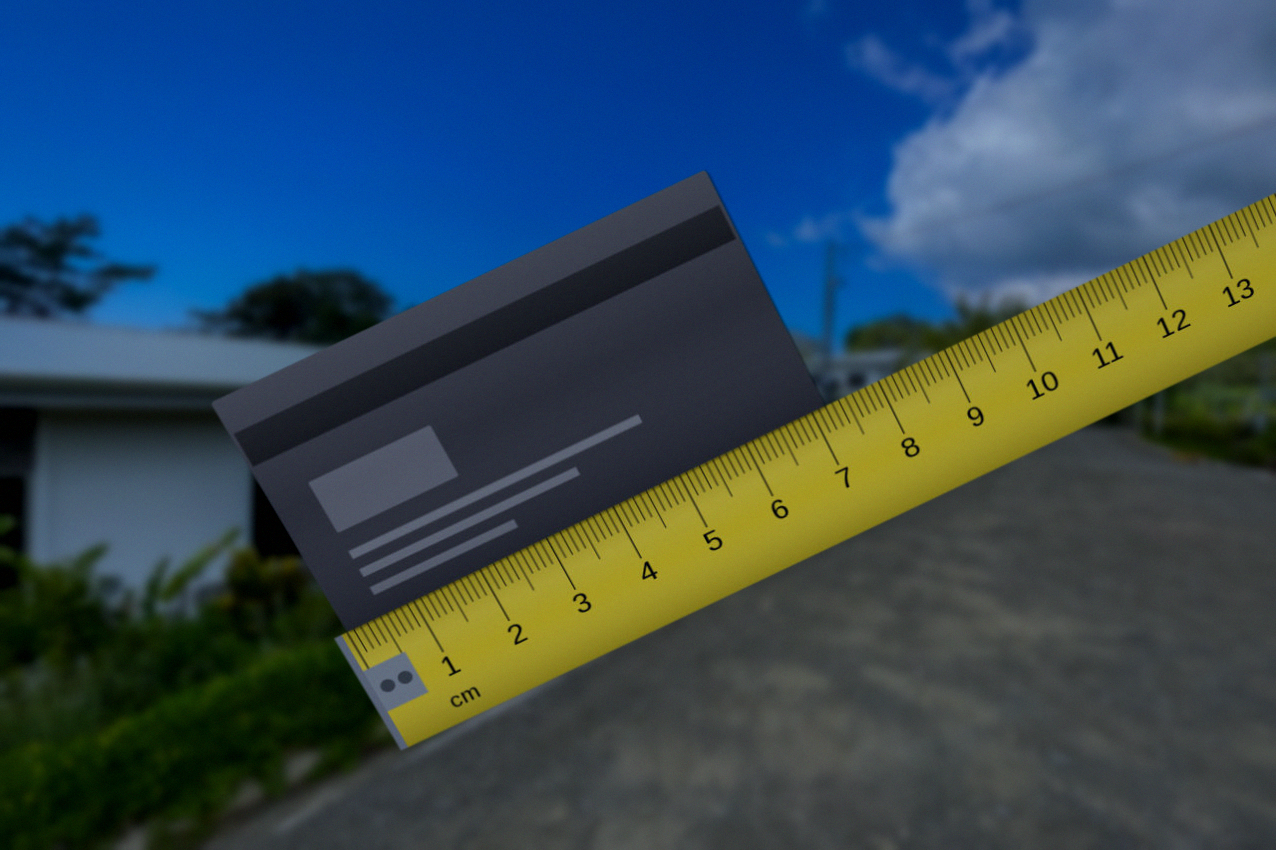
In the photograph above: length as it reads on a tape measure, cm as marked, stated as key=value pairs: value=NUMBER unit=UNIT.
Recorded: value=7.2 unit=cm
